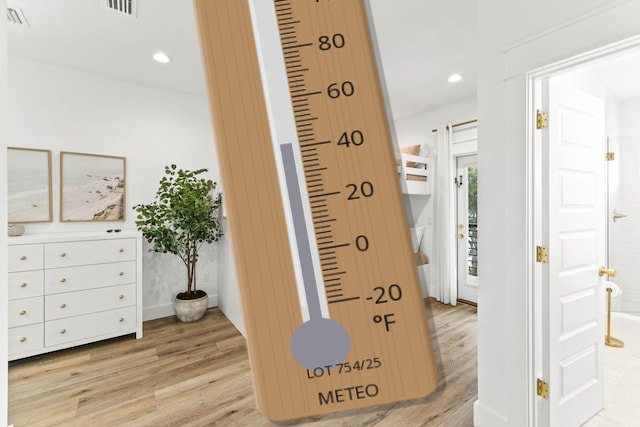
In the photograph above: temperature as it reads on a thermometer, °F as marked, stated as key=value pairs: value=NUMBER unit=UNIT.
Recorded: value=42 unit=°F
